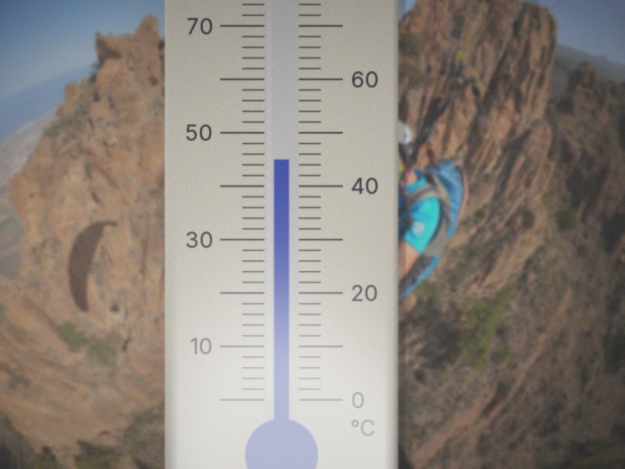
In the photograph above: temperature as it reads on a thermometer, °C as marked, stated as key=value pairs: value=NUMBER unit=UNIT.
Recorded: value=45 unit=°C
